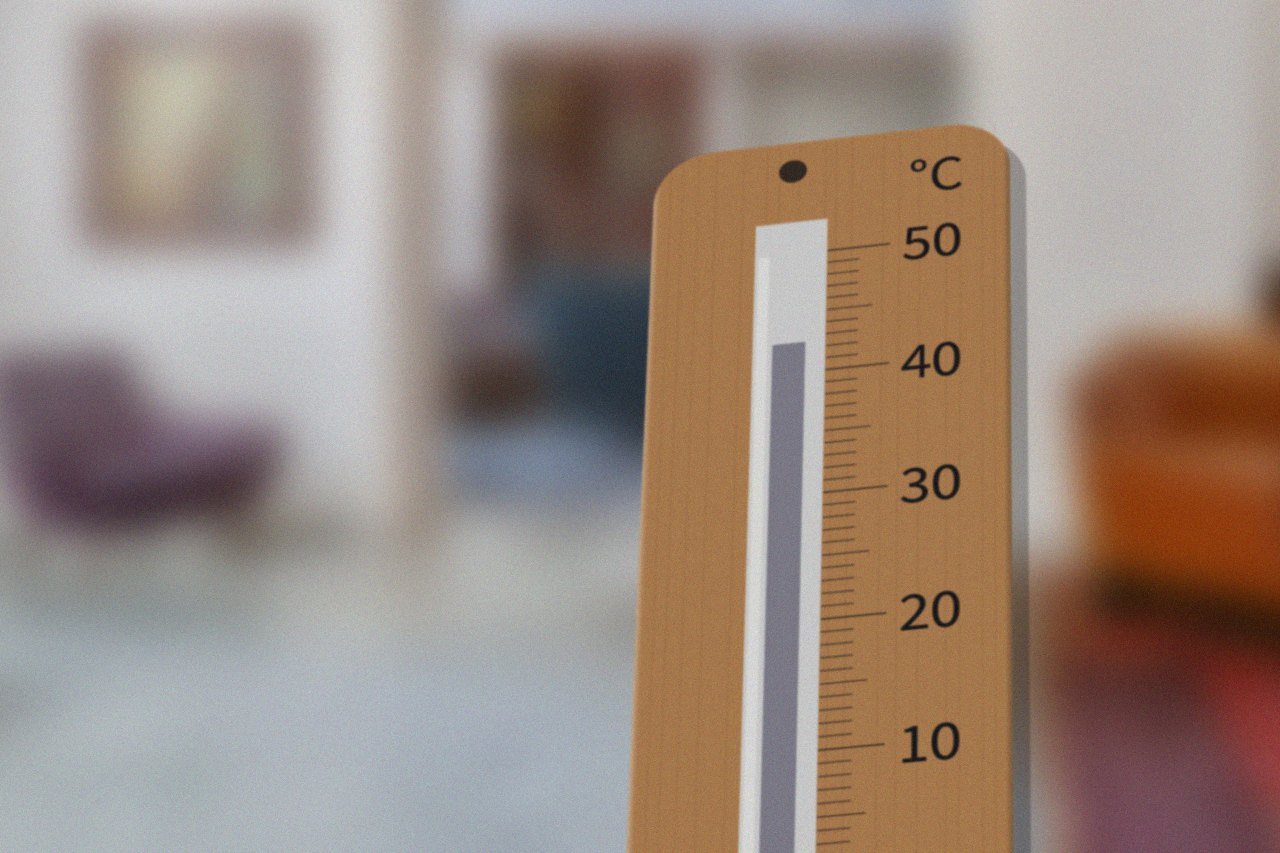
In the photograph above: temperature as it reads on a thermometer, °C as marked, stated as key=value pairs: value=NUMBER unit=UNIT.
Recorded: value=42.5 unit=°C
